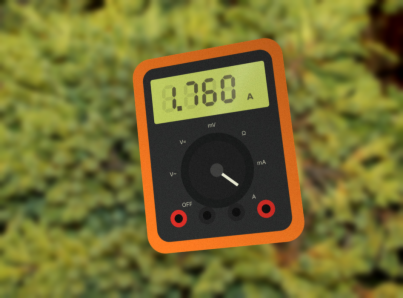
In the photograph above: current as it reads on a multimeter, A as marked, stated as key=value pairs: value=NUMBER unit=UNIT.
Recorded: value=1.760 unit=A
